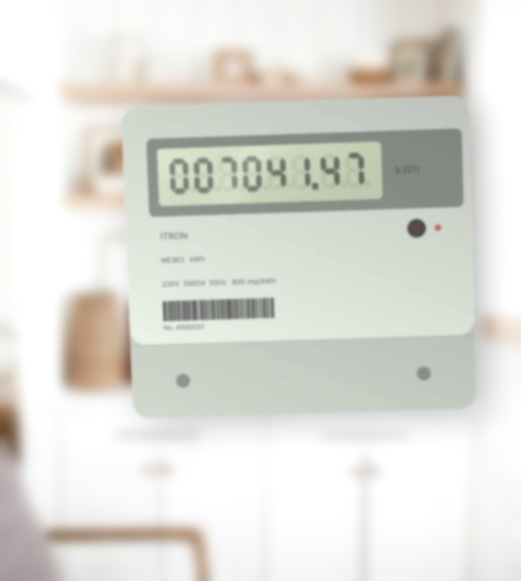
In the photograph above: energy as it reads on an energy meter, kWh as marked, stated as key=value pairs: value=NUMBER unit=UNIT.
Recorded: value=7041.47 unit=kWh
